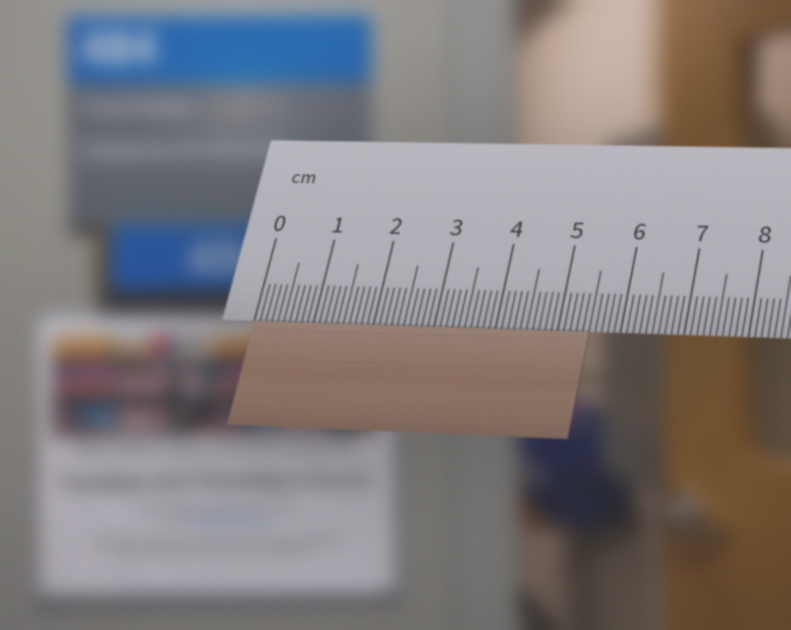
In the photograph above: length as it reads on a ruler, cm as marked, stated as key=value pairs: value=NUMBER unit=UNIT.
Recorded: value=5.5 unit=cm
